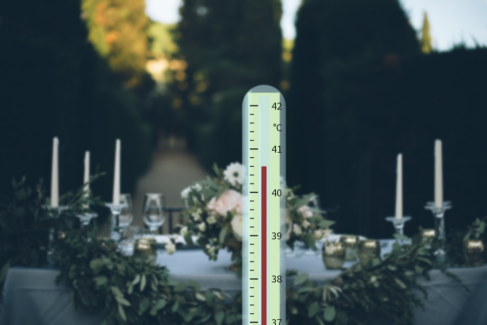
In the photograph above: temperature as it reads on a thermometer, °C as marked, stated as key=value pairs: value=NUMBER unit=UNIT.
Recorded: value=40.6 unit=°C
